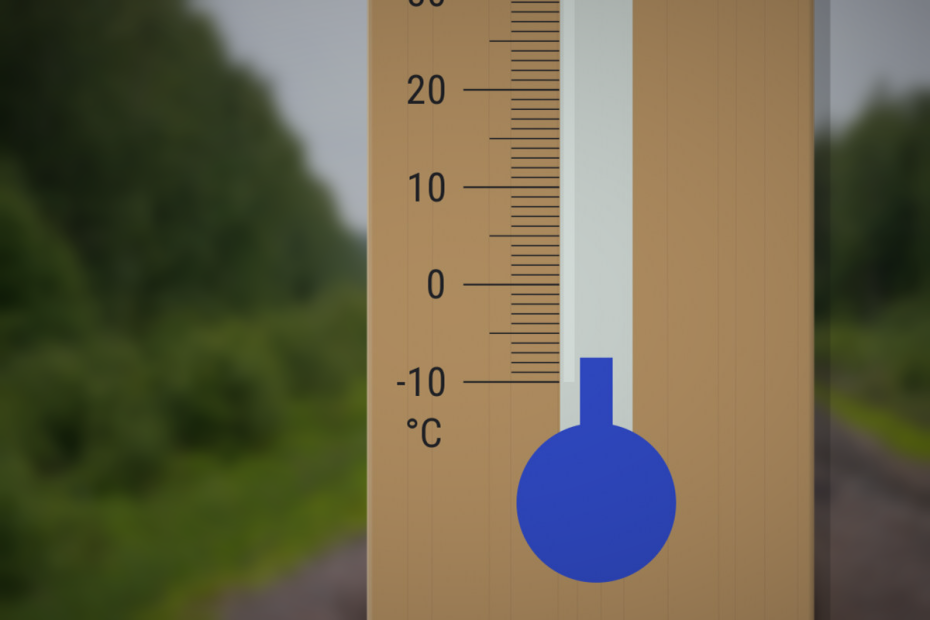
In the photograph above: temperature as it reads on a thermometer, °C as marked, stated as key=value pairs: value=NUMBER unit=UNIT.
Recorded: value=-7.5 unit=°C
